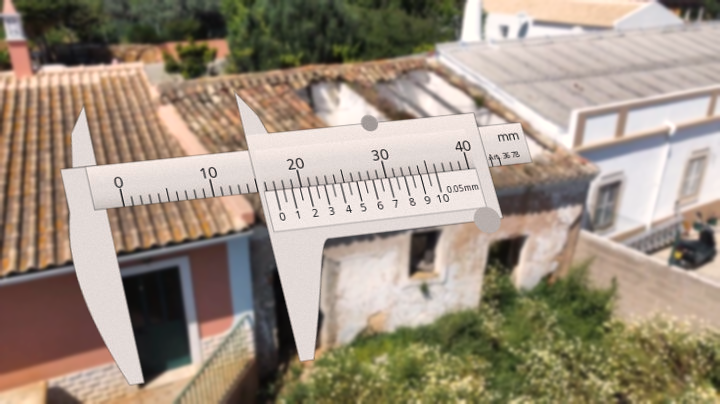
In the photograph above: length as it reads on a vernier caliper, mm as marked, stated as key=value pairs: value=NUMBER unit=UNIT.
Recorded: value=17.0 unit=mm
